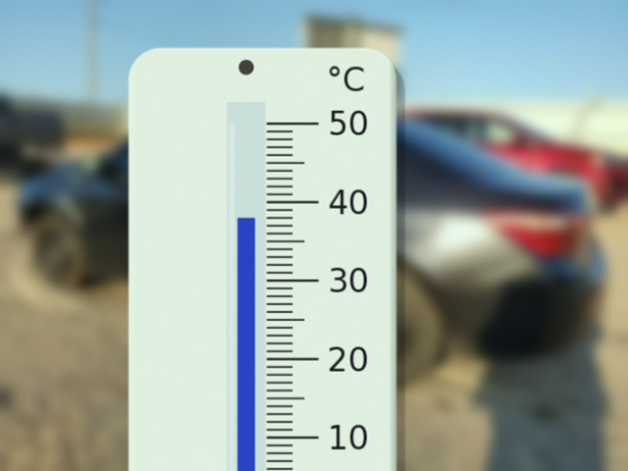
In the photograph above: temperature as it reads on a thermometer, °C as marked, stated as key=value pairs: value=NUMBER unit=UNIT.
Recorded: value=38 unit=°C
